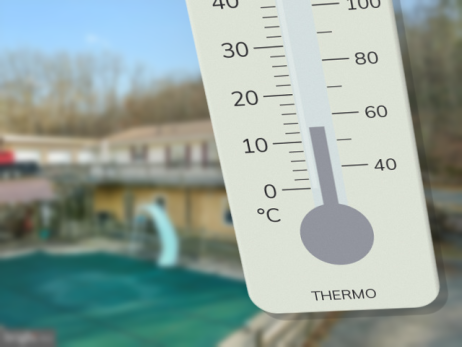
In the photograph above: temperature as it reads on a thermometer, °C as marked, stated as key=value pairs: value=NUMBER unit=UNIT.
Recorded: value=13 unit=°C
